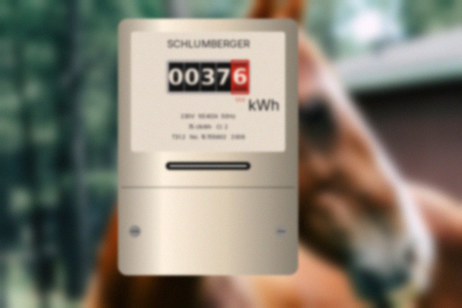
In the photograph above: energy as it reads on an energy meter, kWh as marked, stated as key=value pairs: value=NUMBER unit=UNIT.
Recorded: value=37.6 unit=kWh
